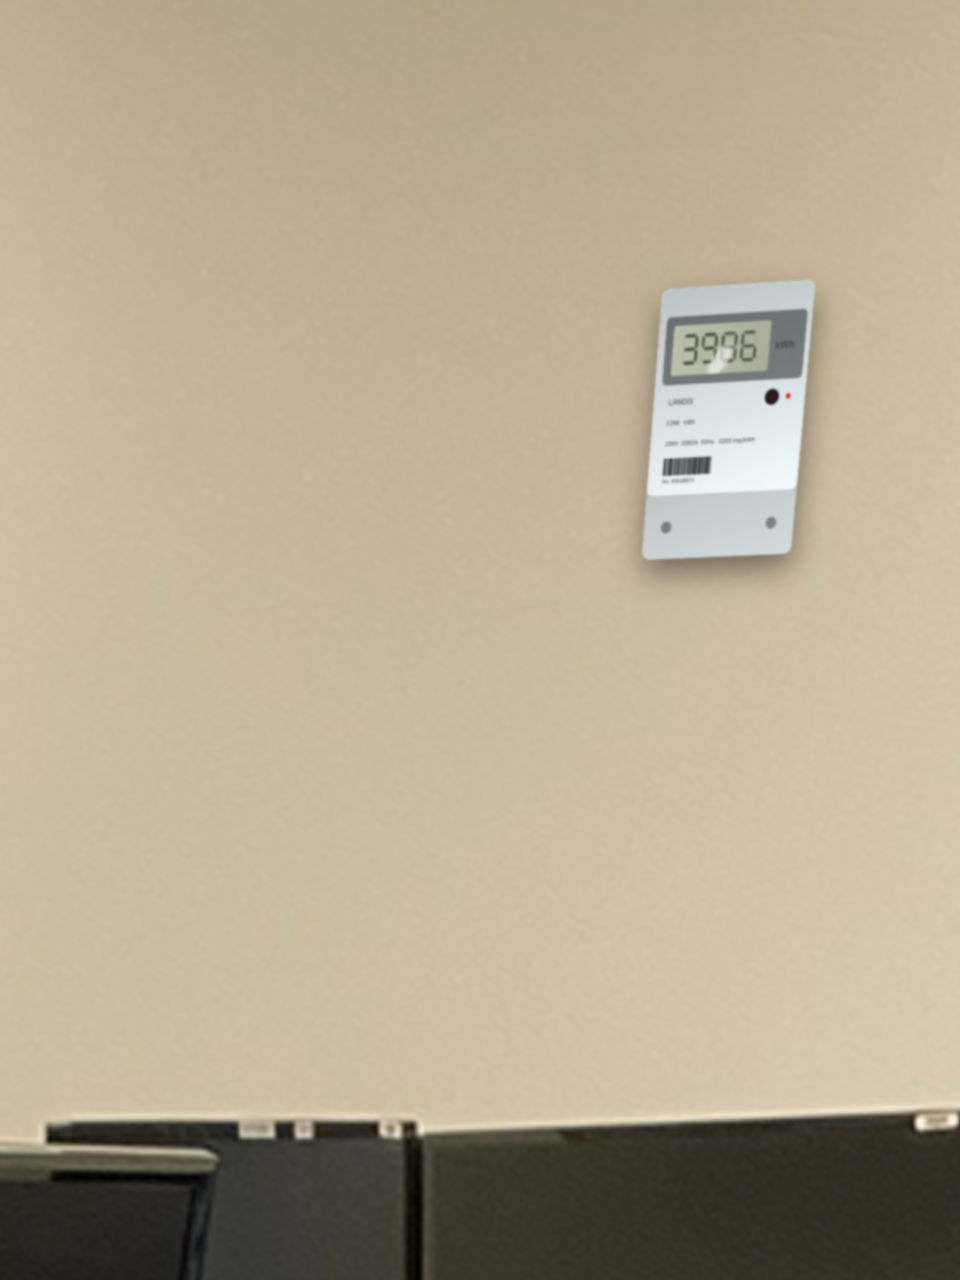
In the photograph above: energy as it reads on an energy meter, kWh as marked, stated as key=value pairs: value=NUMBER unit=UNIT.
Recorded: value=3986 unit=kWh
